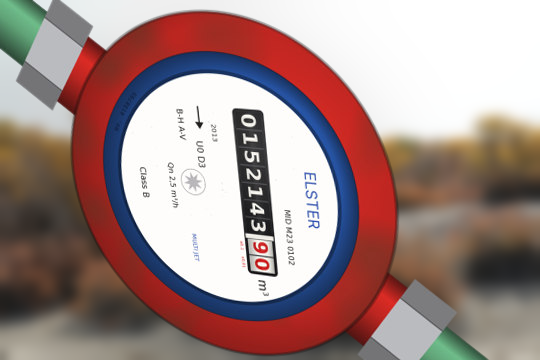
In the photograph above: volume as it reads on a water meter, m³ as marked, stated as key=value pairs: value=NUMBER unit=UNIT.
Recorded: value=152143.90 unit=m³
